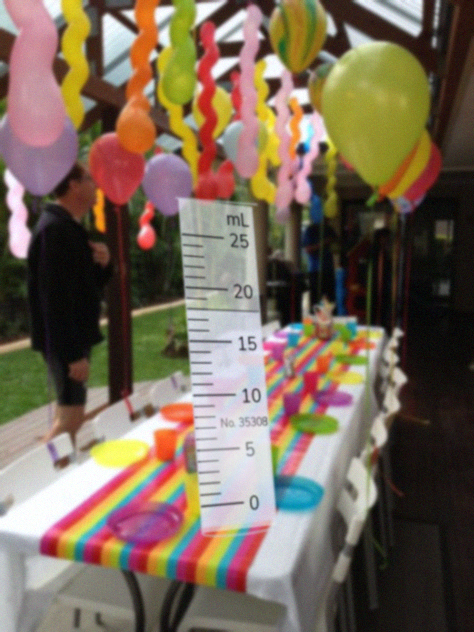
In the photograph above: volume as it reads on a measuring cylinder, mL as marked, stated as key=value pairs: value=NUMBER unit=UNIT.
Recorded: value=18 unit=mL
